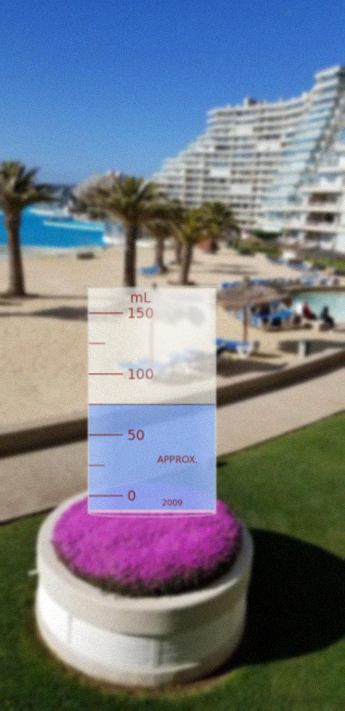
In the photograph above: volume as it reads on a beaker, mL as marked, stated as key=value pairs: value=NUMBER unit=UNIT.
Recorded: value=75 unit=mL
